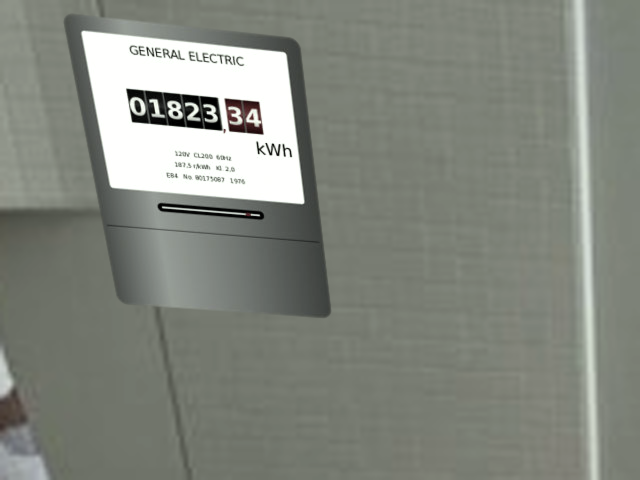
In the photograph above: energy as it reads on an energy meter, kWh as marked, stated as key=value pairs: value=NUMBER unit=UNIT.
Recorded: value=1823.34 unit=kWh
